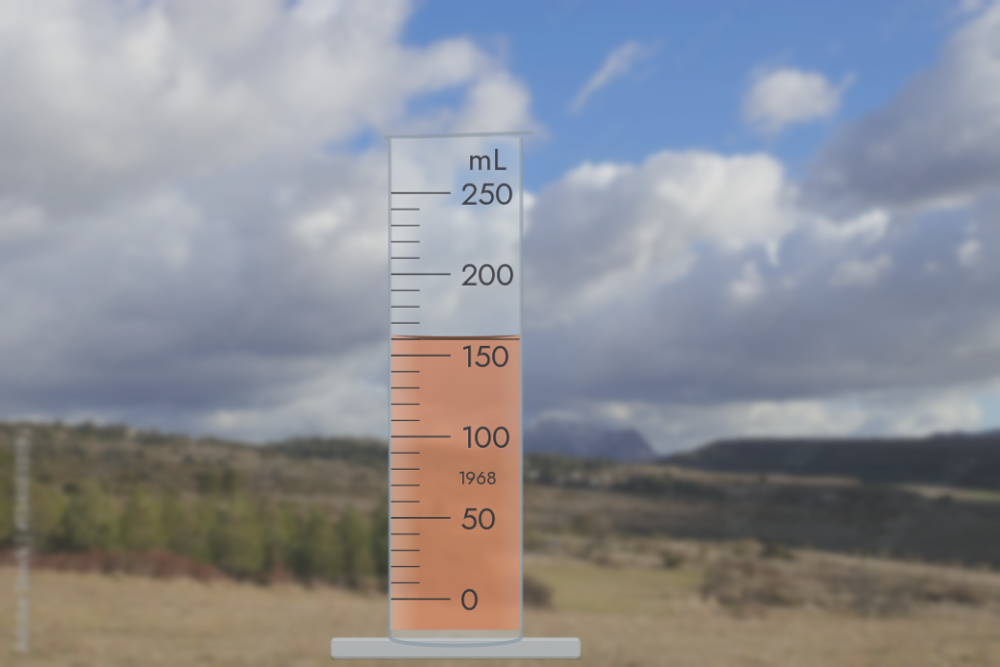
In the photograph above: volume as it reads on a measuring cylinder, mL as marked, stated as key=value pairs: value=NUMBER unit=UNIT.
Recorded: value=160 unit=mL
